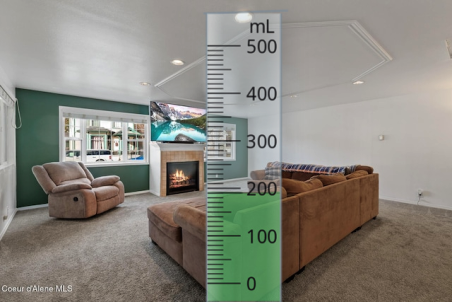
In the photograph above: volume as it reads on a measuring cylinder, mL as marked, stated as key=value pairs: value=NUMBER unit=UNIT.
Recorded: value=190 unit=mL
